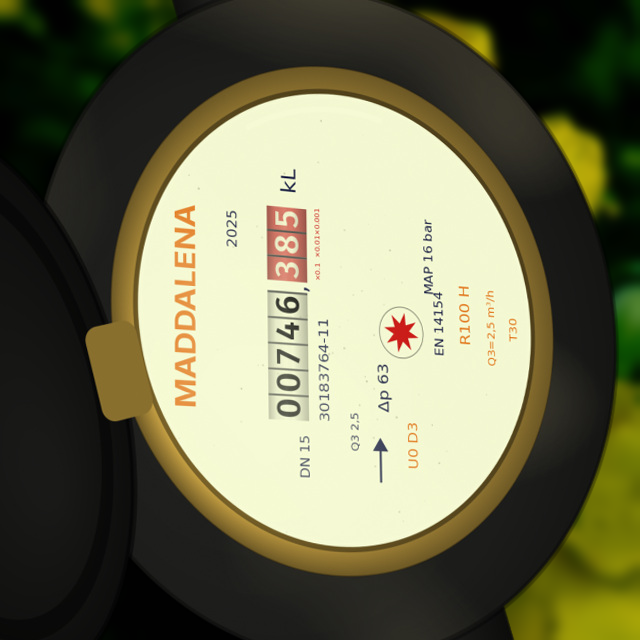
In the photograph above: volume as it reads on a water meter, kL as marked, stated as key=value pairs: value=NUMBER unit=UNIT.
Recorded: value=746.385 unit=kL
